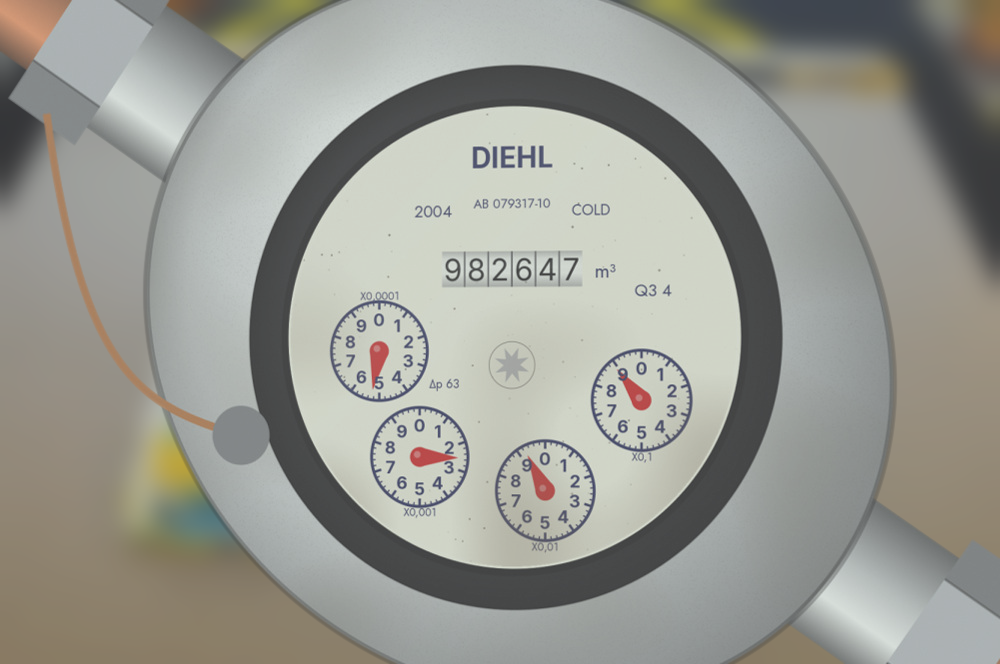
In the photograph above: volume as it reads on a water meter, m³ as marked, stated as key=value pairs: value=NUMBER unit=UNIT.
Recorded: value=982647.8925 unit=m³
